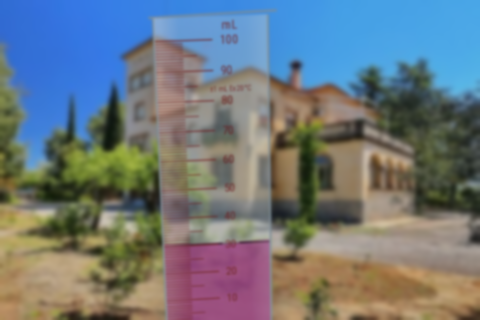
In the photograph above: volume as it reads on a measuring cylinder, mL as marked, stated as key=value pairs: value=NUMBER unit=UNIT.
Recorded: value=30 unit=mL
